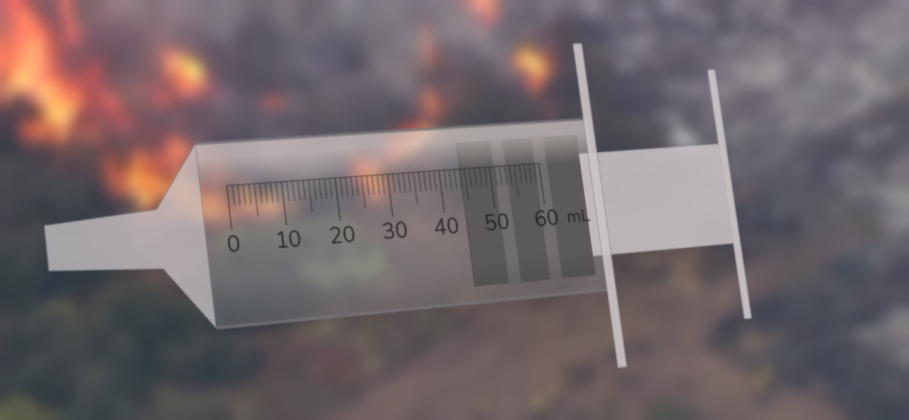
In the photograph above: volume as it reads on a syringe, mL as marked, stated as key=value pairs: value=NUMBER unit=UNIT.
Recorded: value=44 unit=mL
